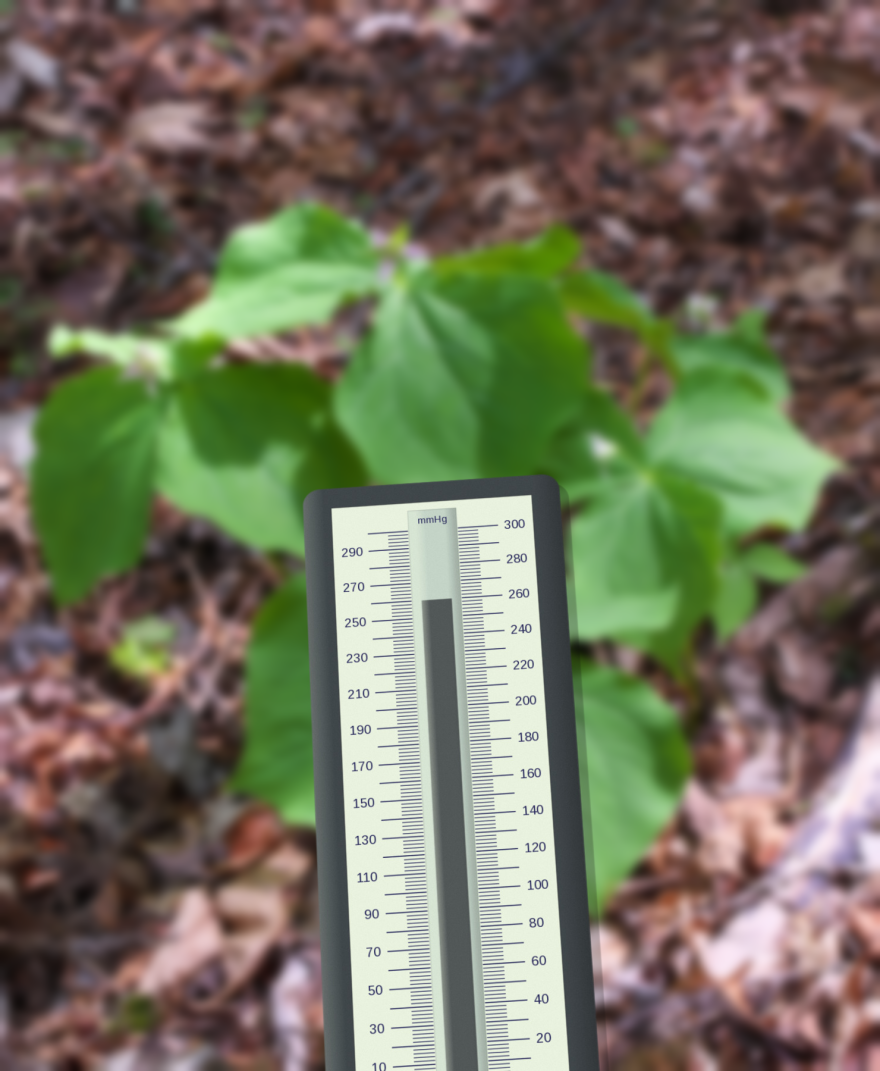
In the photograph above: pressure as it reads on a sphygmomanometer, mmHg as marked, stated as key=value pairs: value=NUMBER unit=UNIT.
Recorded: value=260 unit=mmHg
